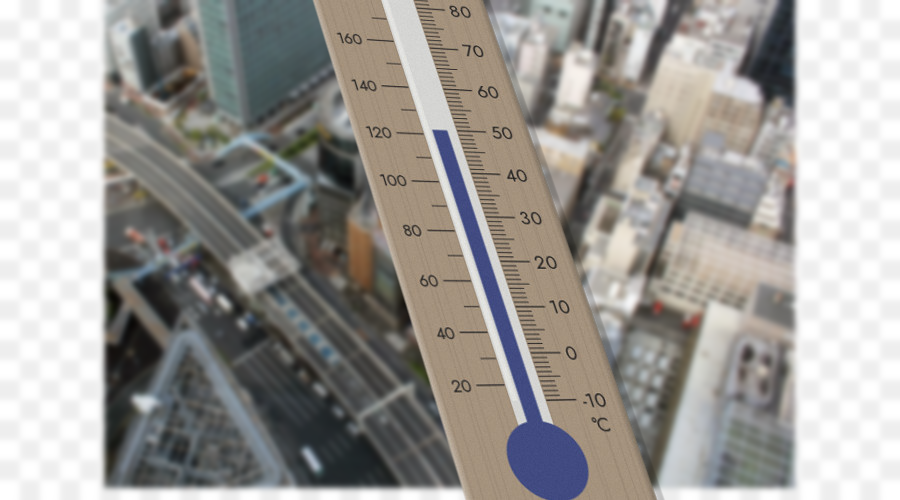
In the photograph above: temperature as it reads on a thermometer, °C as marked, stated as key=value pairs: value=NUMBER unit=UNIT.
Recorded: value=50 unit=°C
